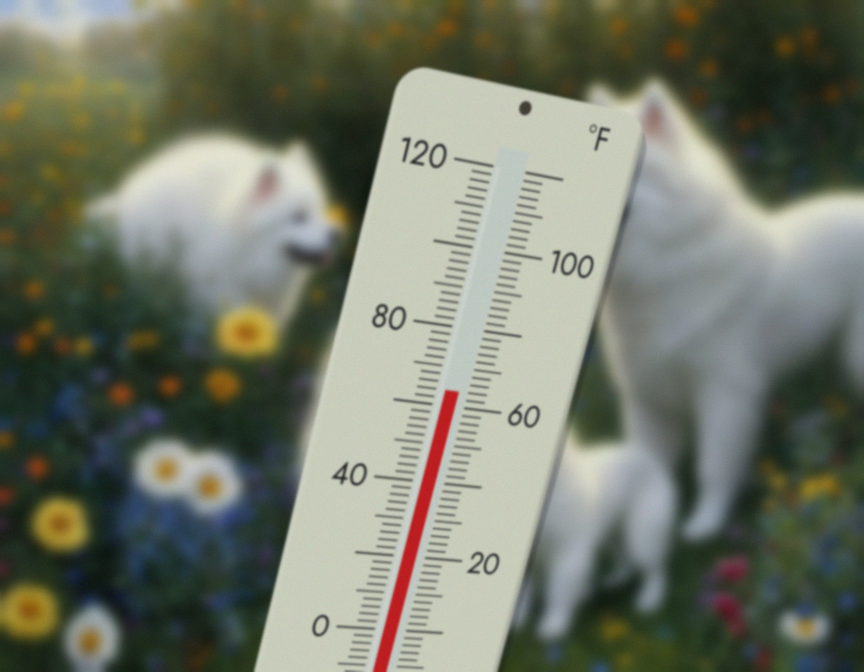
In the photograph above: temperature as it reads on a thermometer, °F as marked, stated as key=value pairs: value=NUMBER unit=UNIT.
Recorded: value=64 unit=°F
